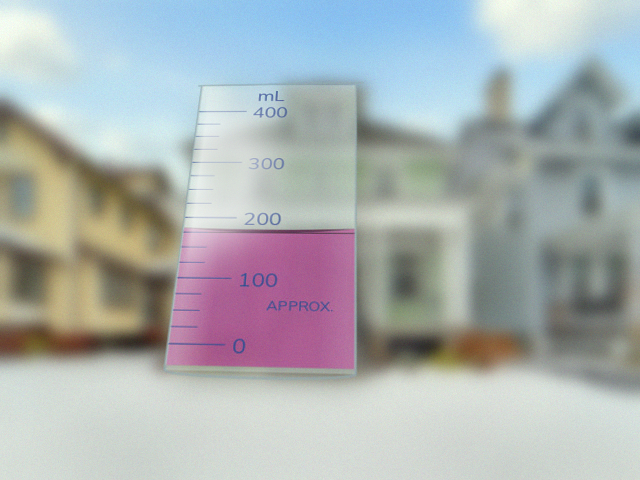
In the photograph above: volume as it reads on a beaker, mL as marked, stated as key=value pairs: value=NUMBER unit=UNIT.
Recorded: value=175 unit=mL
